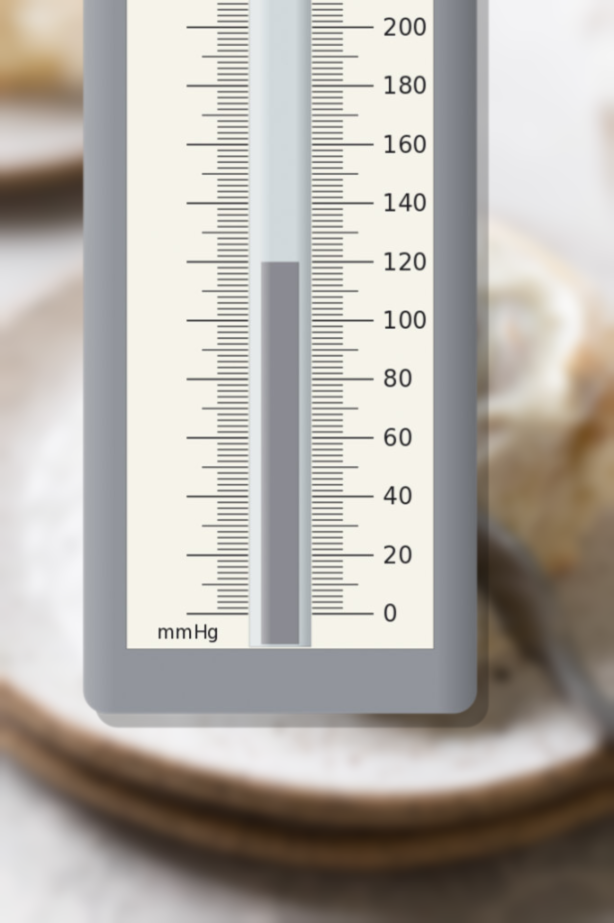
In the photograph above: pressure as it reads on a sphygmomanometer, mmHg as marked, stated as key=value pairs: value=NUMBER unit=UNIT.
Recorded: value=120 unit=mmHg
